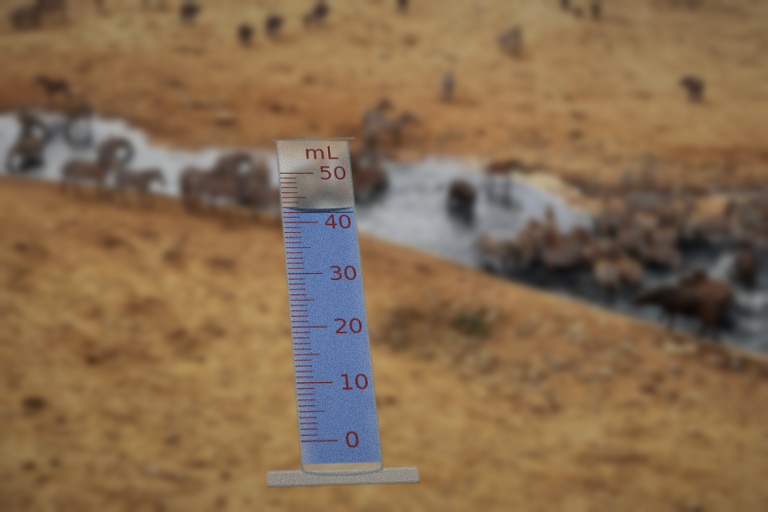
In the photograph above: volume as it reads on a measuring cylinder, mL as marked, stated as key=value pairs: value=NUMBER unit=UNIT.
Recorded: value=42 unit=mL
